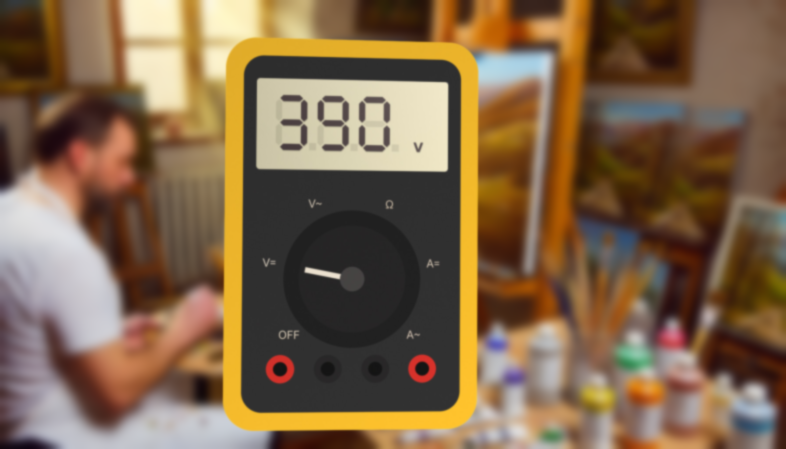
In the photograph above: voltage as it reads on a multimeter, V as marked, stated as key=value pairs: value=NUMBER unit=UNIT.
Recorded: value=390 unit=V
